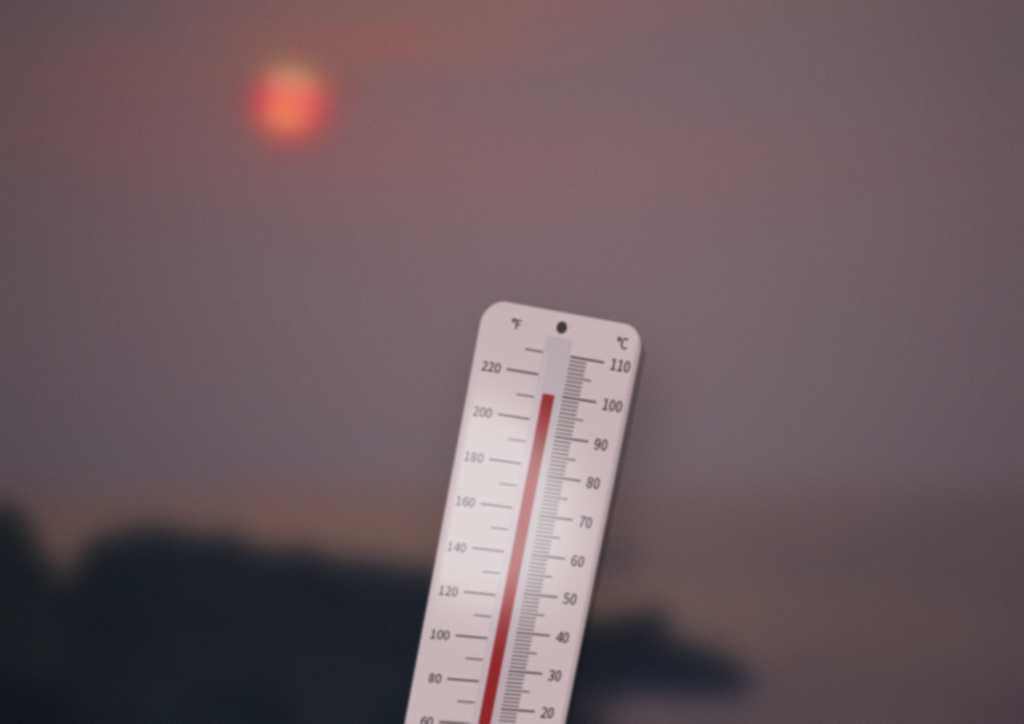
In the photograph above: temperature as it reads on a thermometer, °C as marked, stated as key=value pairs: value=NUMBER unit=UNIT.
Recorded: value=100 unit=°C
